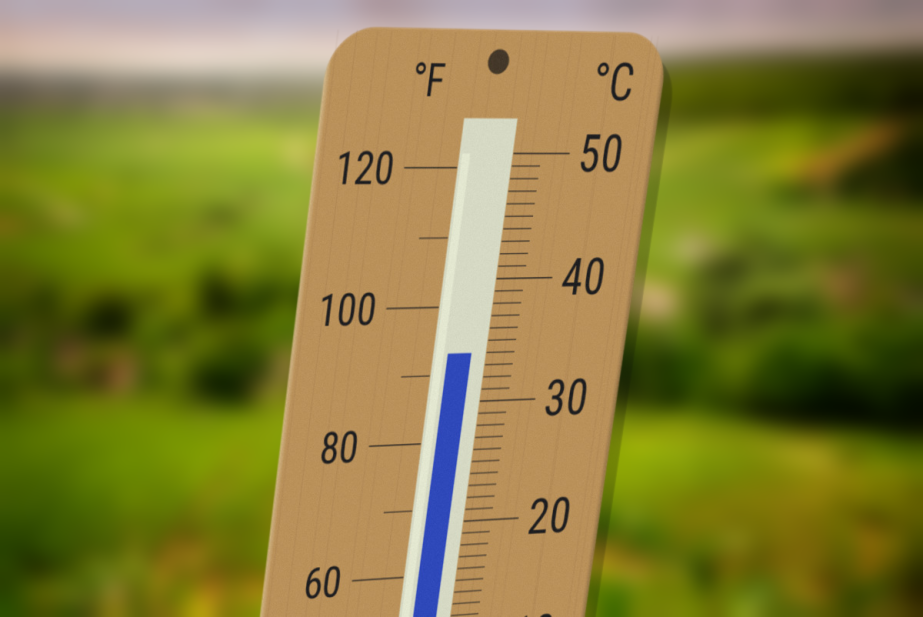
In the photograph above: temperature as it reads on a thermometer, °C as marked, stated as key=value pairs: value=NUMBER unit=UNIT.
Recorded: value=34 unit=°C
